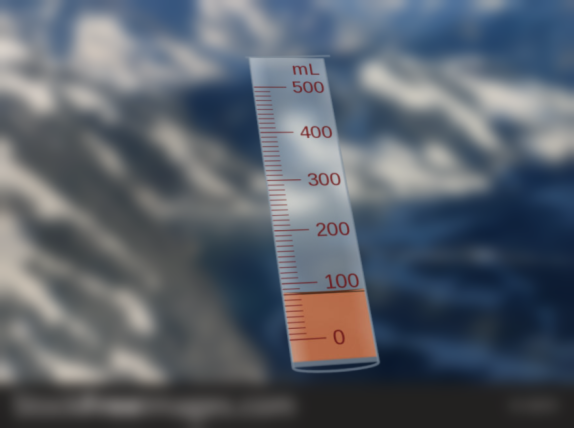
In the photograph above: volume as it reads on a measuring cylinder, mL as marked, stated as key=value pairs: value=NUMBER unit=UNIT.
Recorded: value=80 unit=mL
